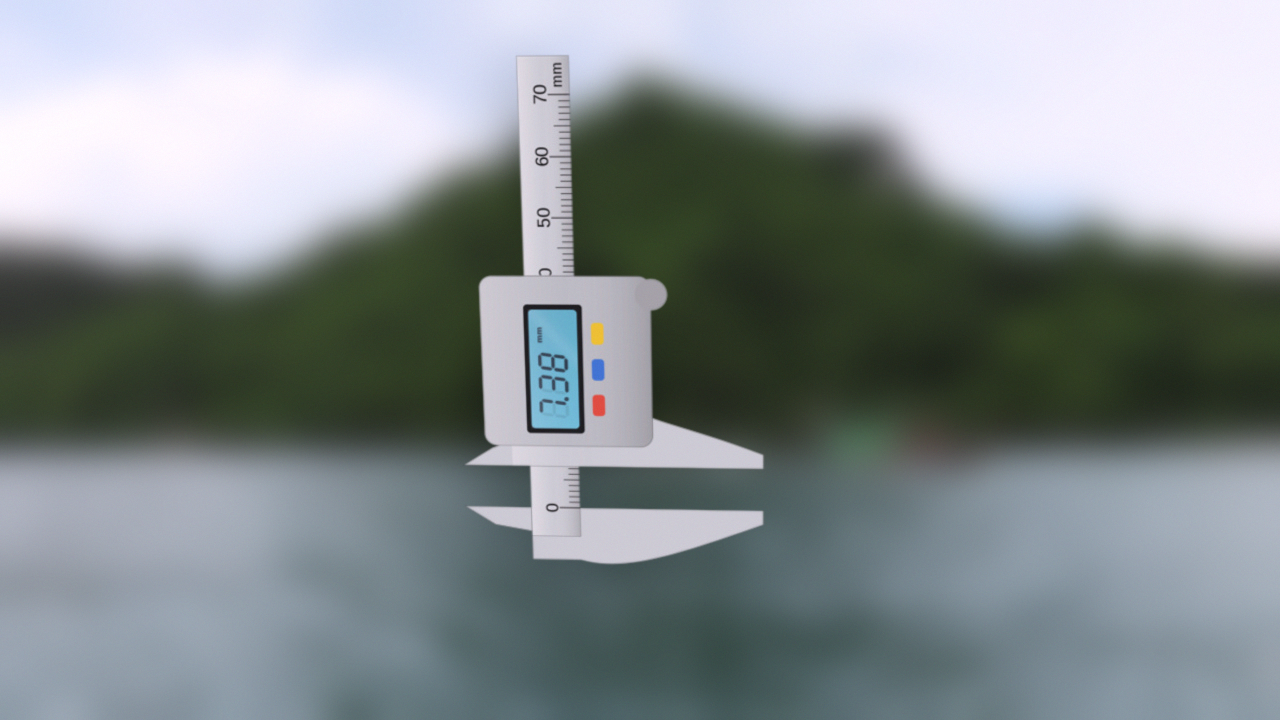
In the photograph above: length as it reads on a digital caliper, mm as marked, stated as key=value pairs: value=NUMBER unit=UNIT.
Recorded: value=7.38 unit=mm
